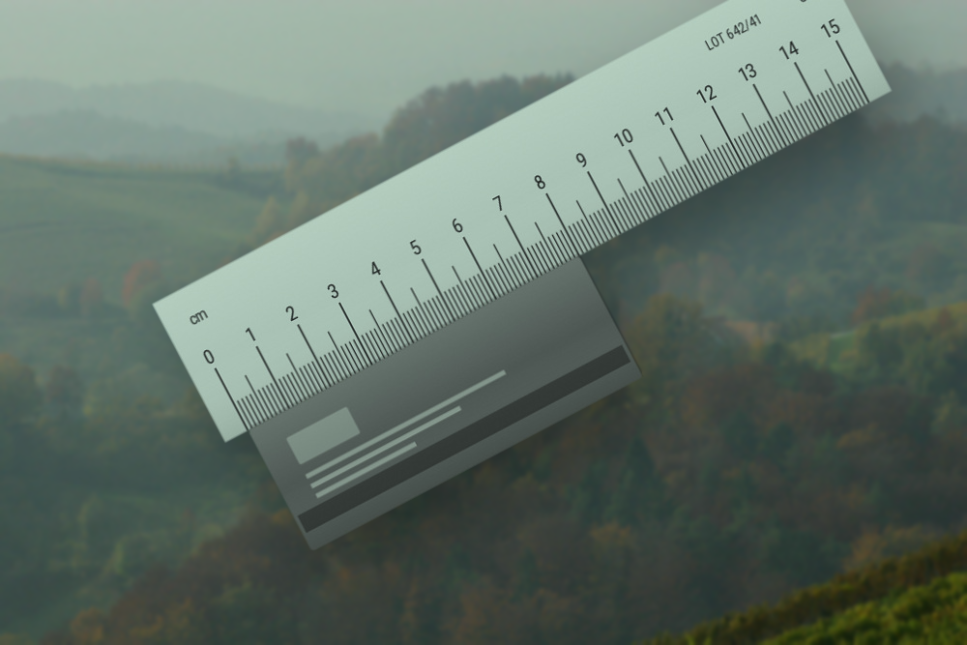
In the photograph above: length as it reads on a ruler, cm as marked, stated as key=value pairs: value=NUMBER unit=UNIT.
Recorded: value=8 unit=cm
